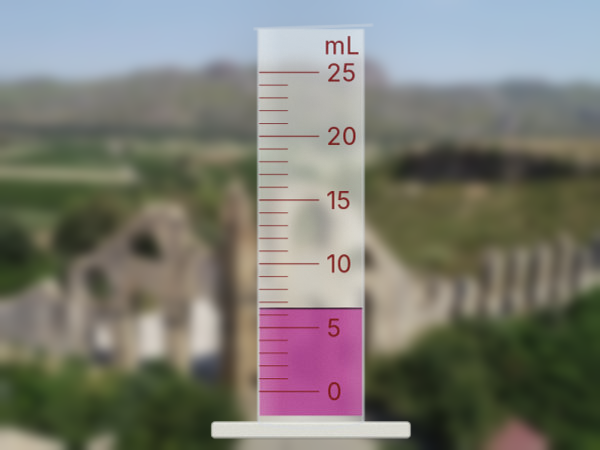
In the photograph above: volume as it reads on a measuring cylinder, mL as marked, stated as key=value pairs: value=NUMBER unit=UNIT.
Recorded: value=6.5 unit=mL
